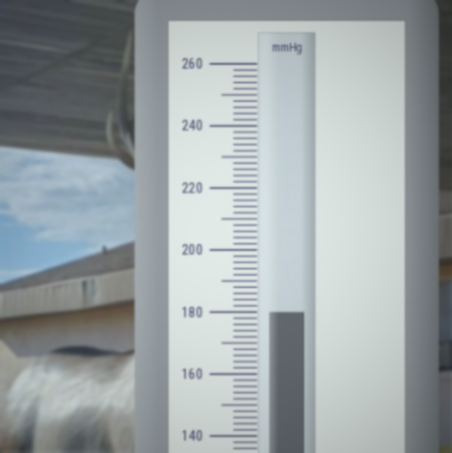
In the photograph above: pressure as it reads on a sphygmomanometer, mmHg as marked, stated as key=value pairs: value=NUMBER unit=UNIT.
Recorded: value=180 unit=mmHg
